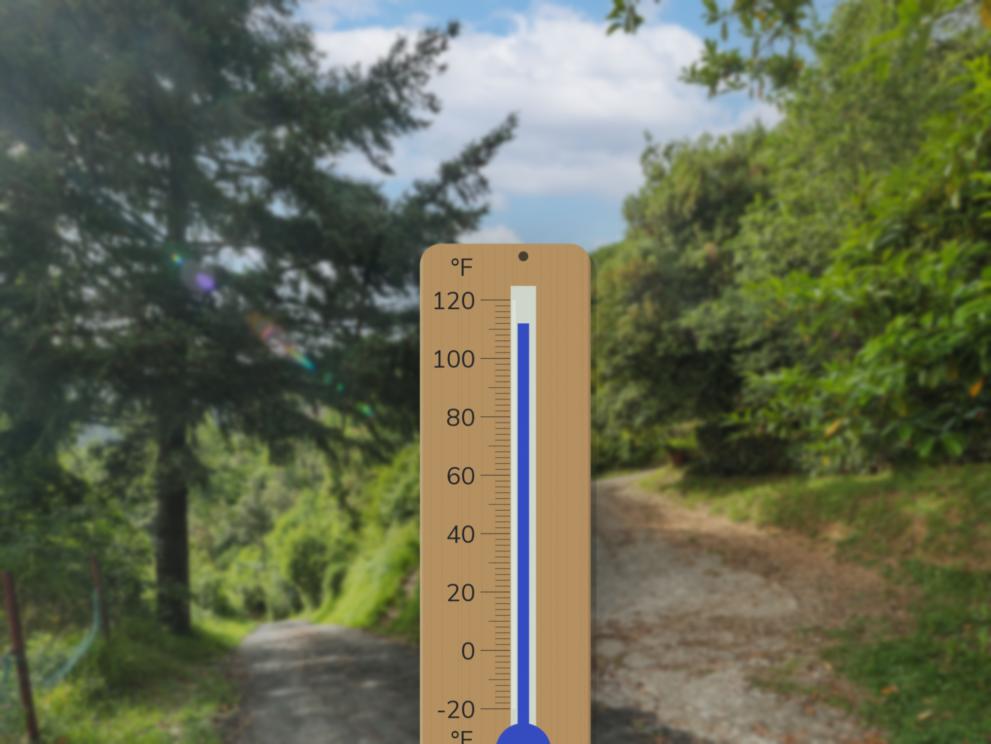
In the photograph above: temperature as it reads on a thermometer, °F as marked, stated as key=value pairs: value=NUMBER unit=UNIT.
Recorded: value=112 unit=°F
